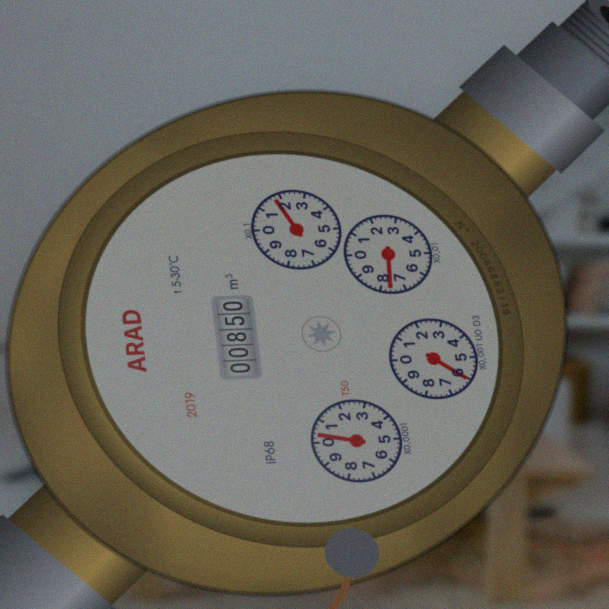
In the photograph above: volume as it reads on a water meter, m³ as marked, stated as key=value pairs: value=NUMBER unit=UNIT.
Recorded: value=850.1760 unit=m³
